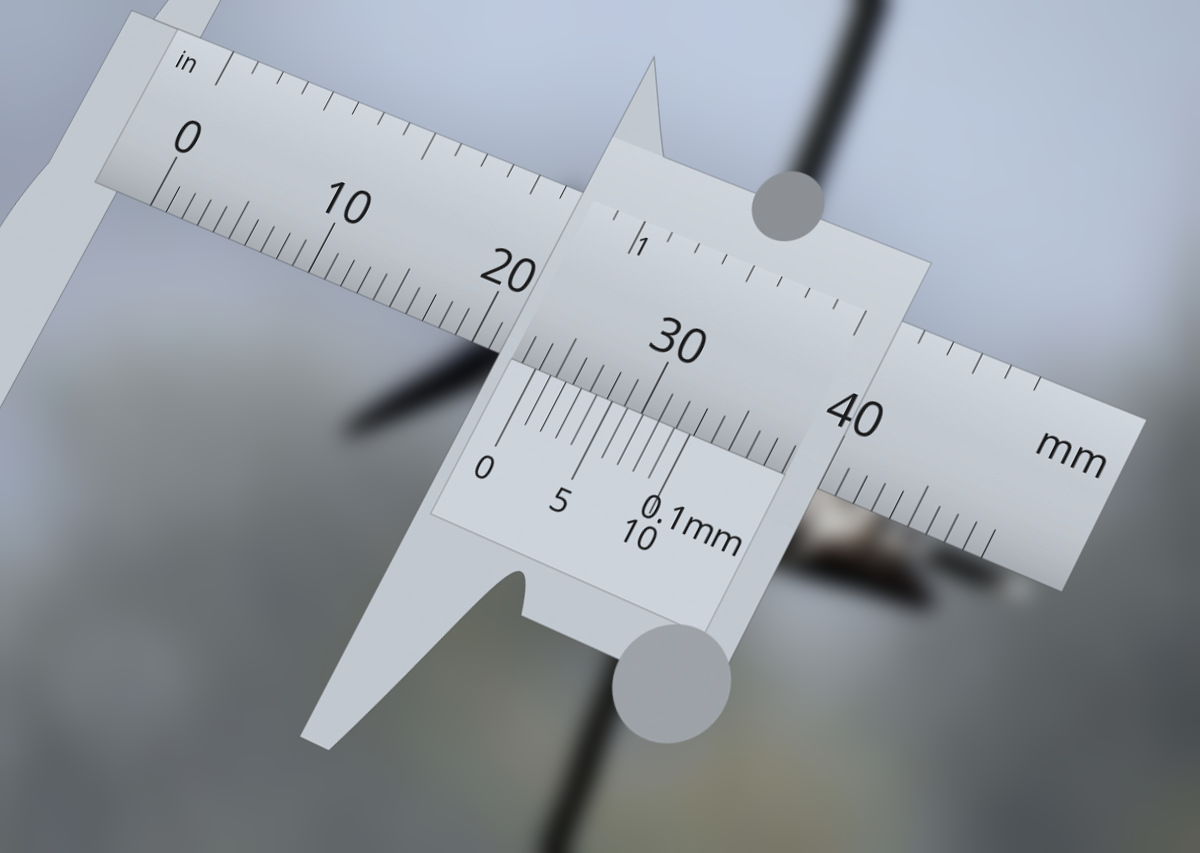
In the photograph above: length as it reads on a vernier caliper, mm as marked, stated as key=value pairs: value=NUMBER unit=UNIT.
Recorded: value=23.8 unit=mm
